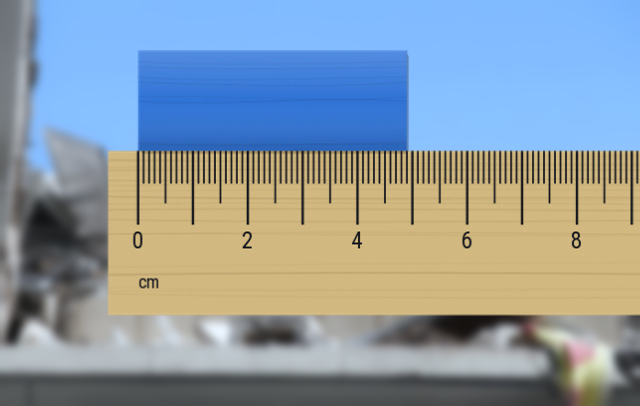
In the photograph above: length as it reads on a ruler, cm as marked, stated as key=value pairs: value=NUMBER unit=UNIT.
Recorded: value=4.9 unit=cm
